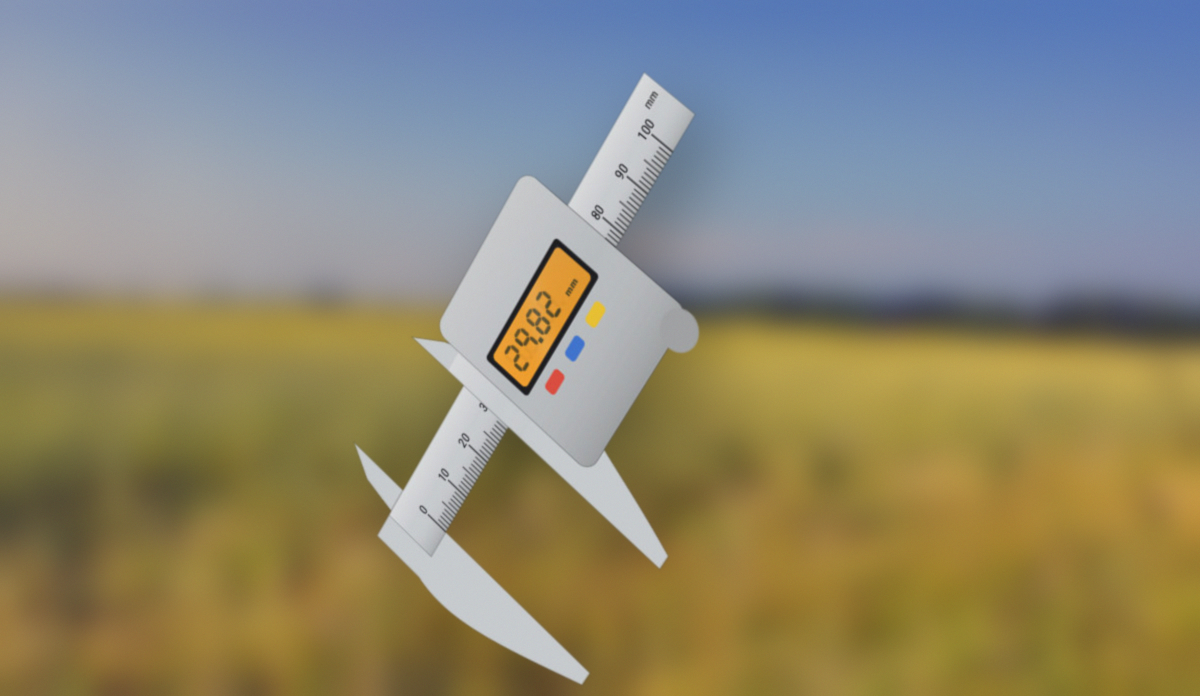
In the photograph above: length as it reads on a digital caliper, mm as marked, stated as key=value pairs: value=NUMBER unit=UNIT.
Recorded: value=29.82 unit=mm
